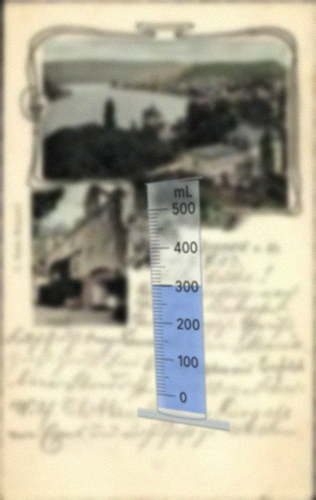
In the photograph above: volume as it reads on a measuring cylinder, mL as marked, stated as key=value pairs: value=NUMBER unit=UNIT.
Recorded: value=300 unit=mL
